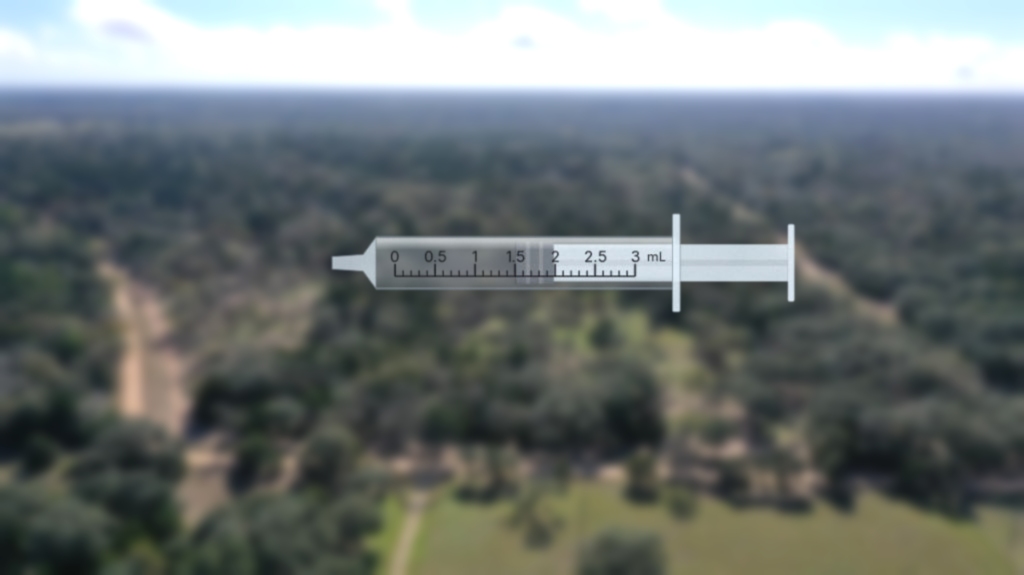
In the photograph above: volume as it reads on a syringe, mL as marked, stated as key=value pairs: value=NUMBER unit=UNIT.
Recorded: value=1.5 unit=mL
